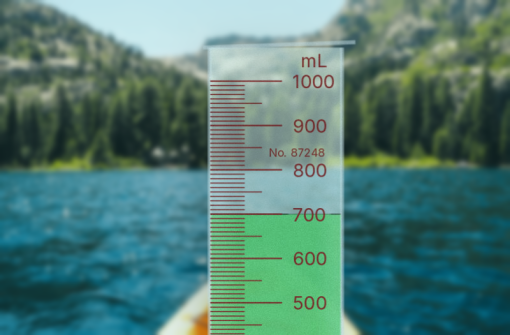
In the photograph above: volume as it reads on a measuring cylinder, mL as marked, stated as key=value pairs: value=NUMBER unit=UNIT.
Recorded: value=700 unit=mL
